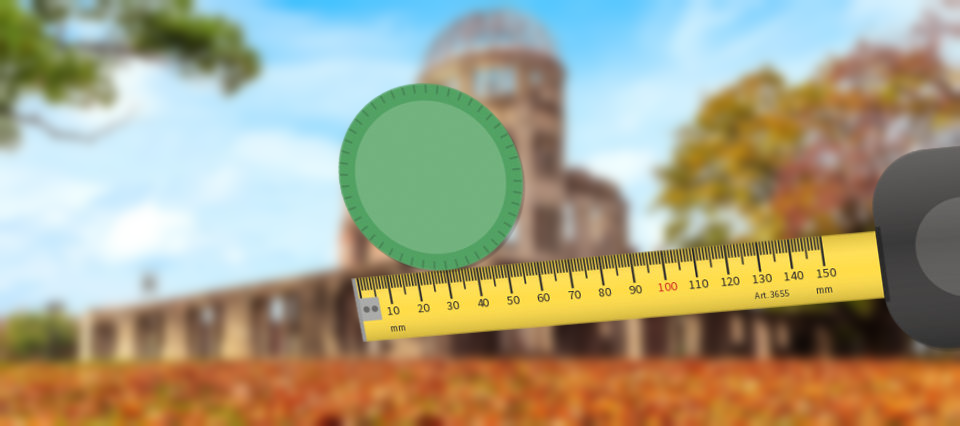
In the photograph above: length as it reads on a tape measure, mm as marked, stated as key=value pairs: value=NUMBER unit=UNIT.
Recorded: value=60 unit=mm
